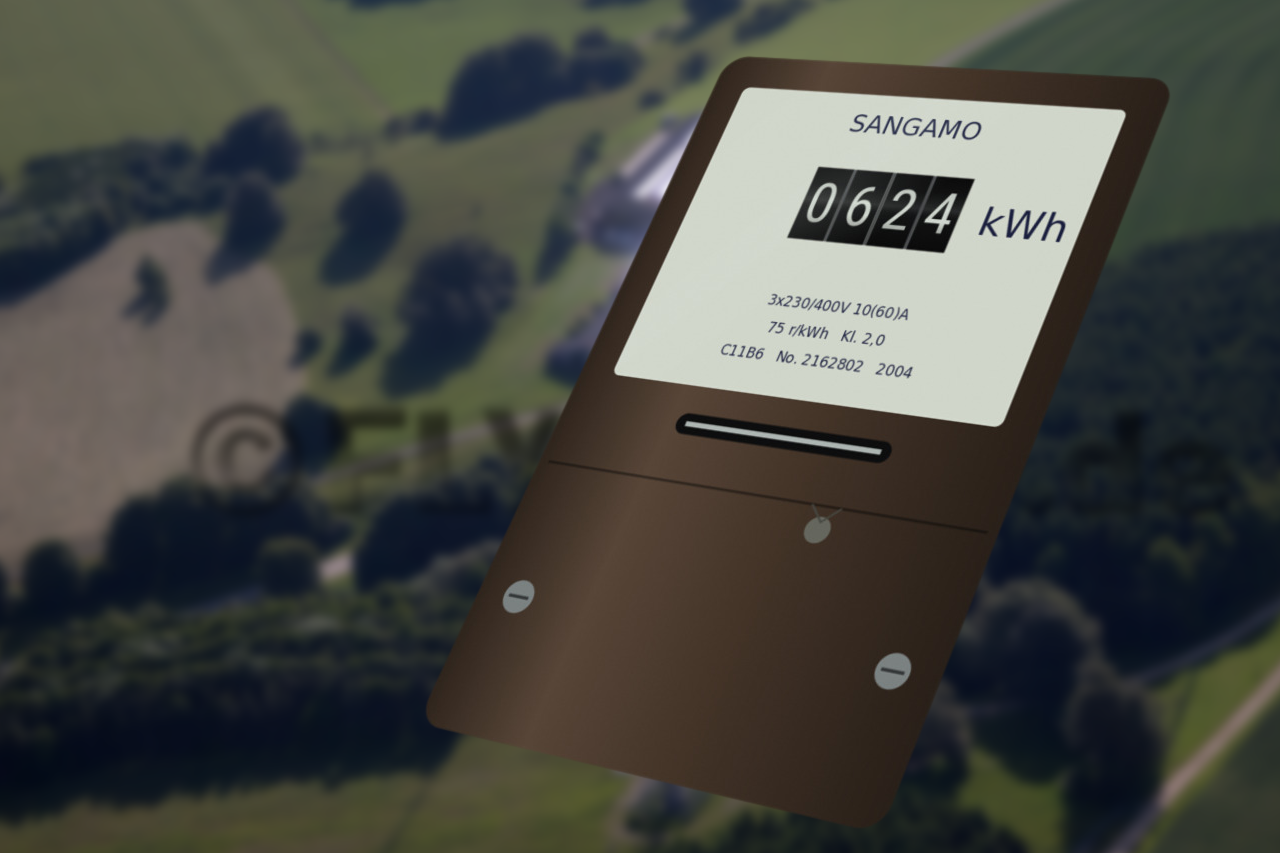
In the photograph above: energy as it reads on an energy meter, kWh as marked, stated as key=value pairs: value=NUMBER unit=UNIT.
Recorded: value=624 unit=kWh
